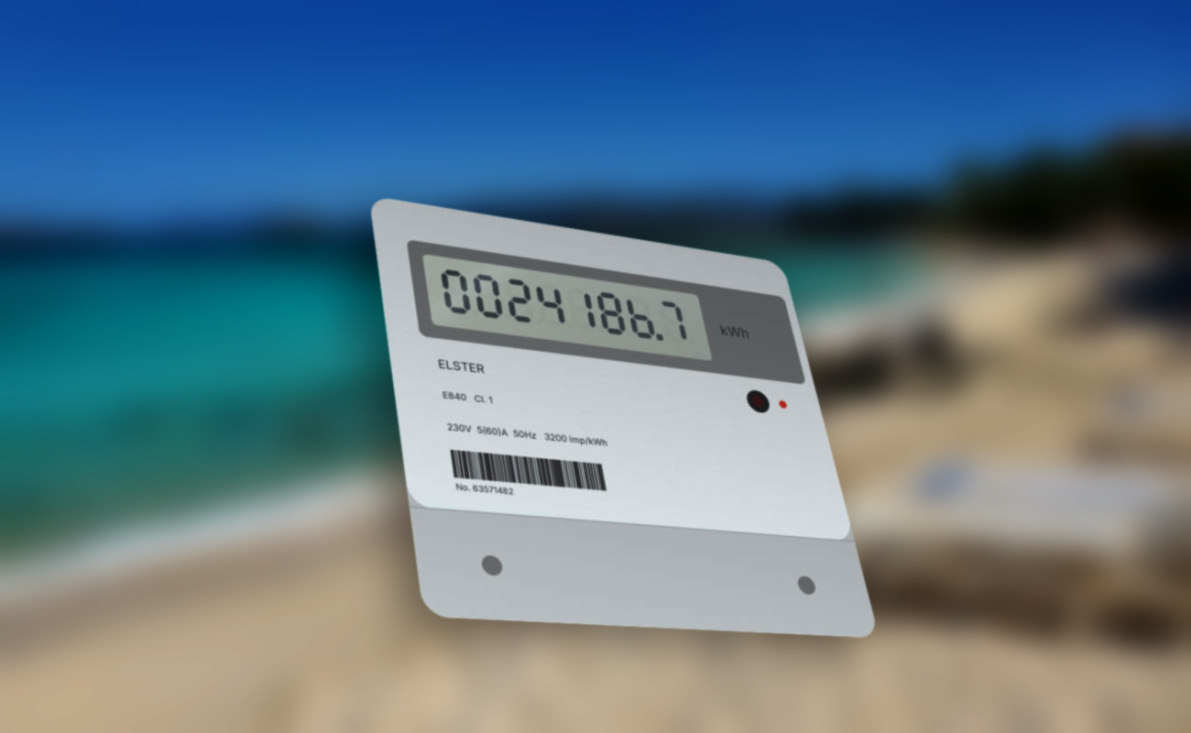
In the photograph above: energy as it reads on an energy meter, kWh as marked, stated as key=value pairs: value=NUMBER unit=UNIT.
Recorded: value=24186.7 unit=kWh
